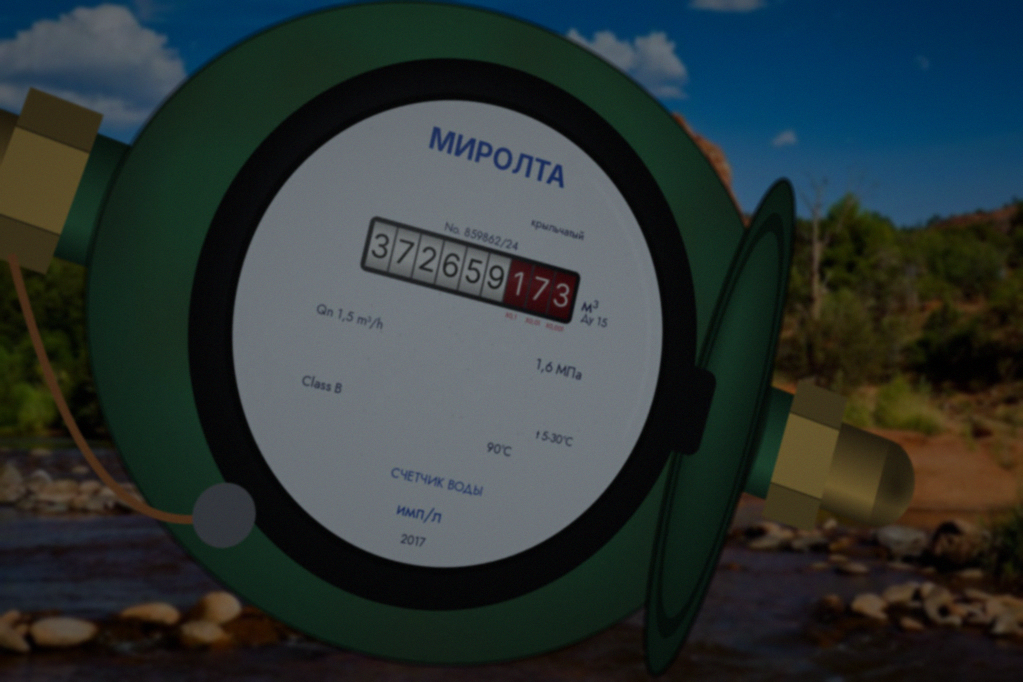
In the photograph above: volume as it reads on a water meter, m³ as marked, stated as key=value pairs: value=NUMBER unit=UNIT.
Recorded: value=372659.173 unit=m³
